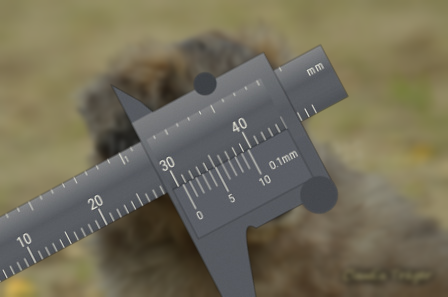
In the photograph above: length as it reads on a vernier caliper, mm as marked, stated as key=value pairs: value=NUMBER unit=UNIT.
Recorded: value=30.6 unit=mm
